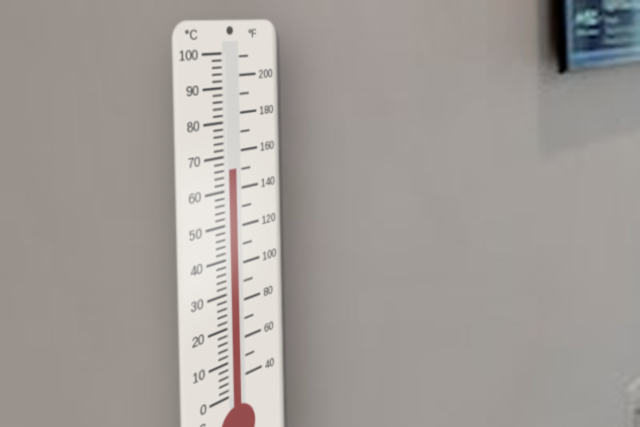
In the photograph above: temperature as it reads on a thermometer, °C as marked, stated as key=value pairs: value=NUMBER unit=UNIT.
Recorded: value=66 unit=°C
